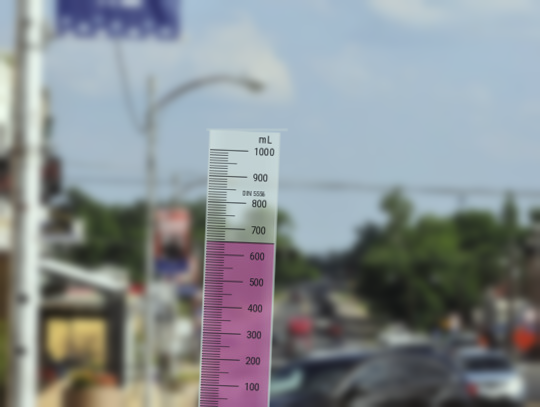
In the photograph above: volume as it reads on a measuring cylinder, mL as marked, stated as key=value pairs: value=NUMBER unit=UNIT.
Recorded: value=650 unit=mL
